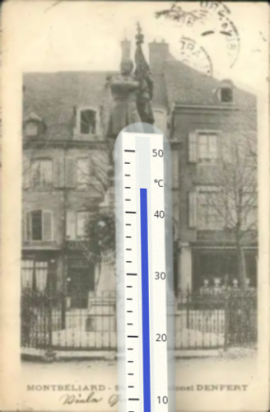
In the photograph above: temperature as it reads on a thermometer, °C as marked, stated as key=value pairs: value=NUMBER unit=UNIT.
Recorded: value=44 unit=°C
